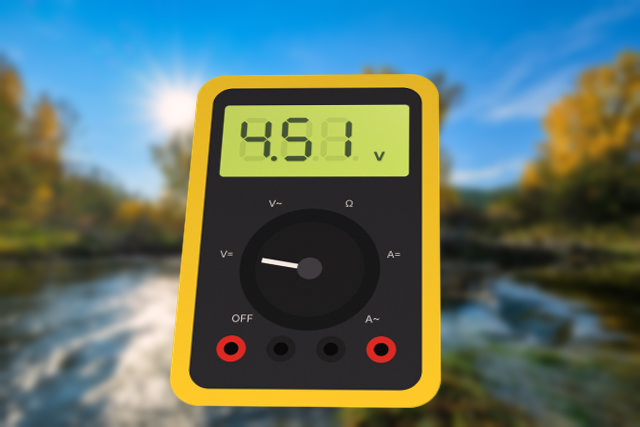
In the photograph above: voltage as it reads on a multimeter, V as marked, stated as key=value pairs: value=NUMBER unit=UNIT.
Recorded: value=4.51 unit=V
